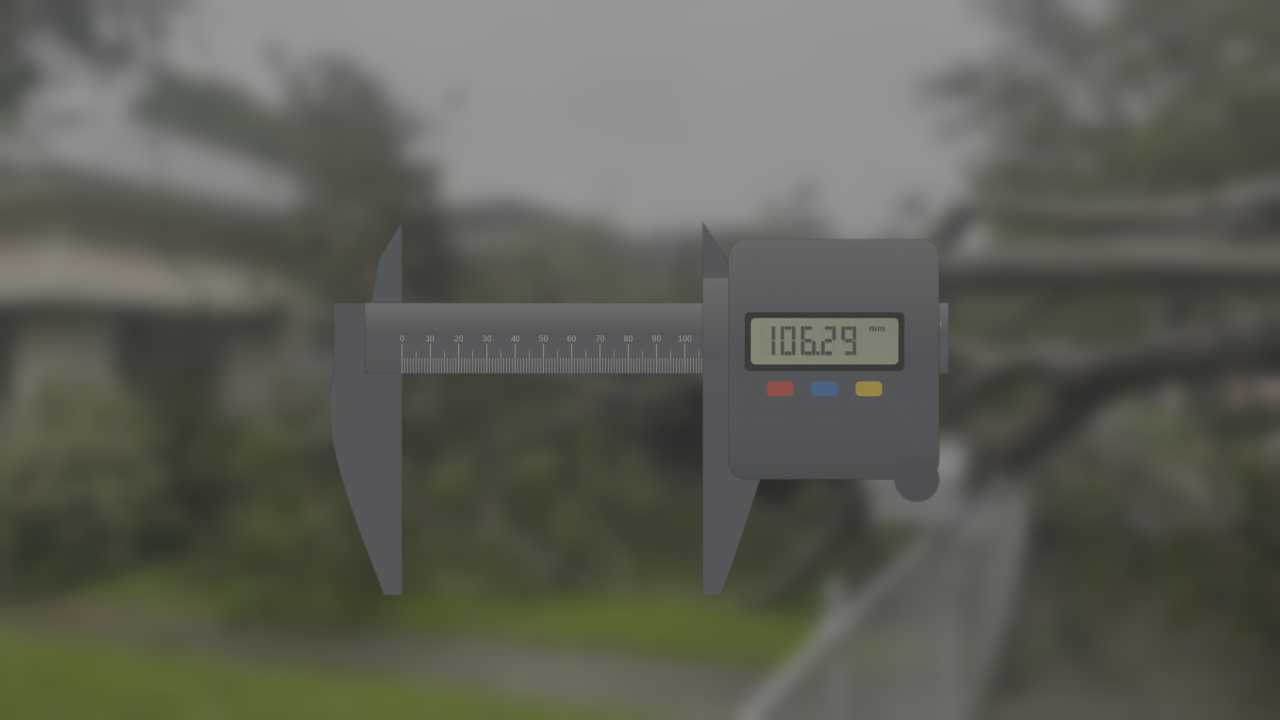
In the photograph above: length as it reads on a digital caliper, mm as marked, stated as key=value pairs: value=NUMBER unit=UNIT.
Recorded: value=106.29 unit=mm
